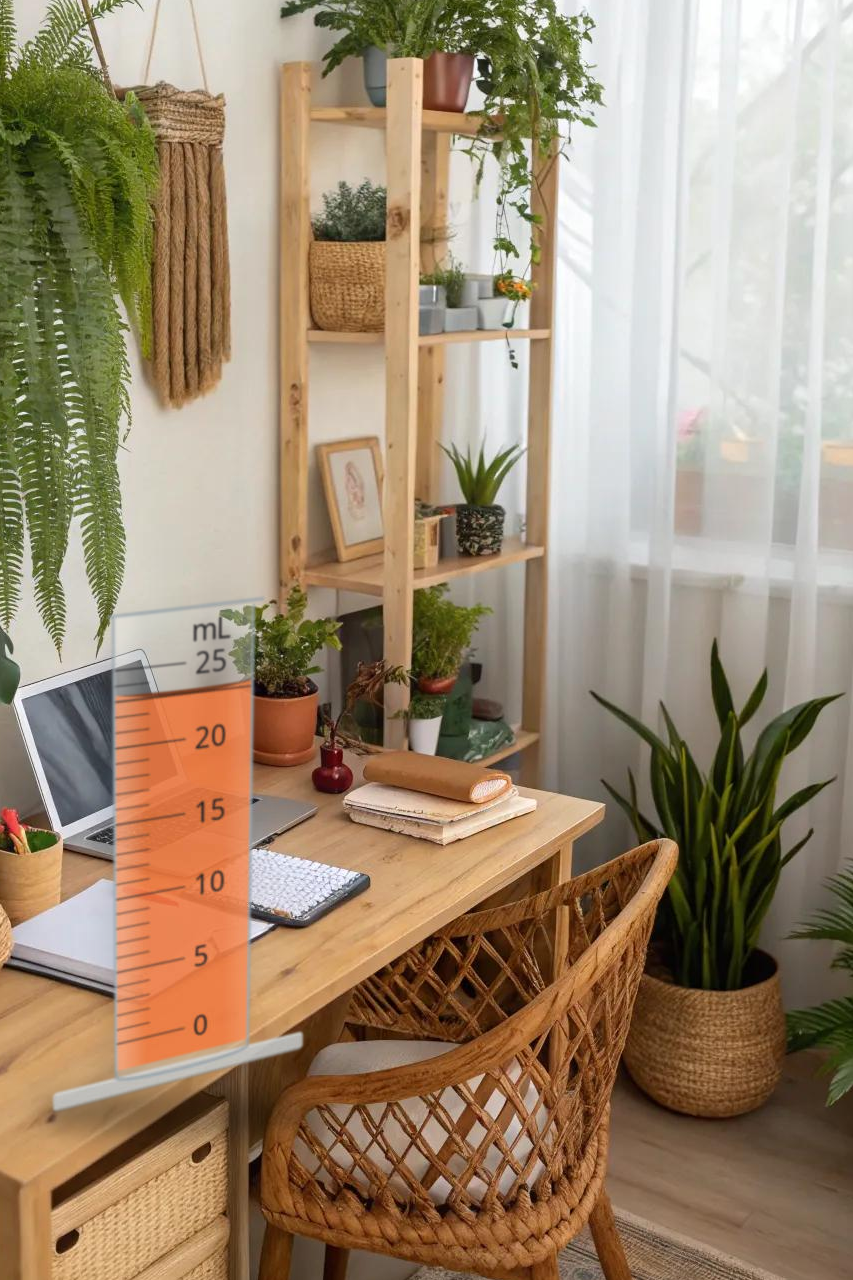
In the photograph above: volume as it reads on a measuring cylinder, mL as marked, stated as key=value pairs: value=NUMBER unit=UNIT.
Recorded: value=23 unit=mL
